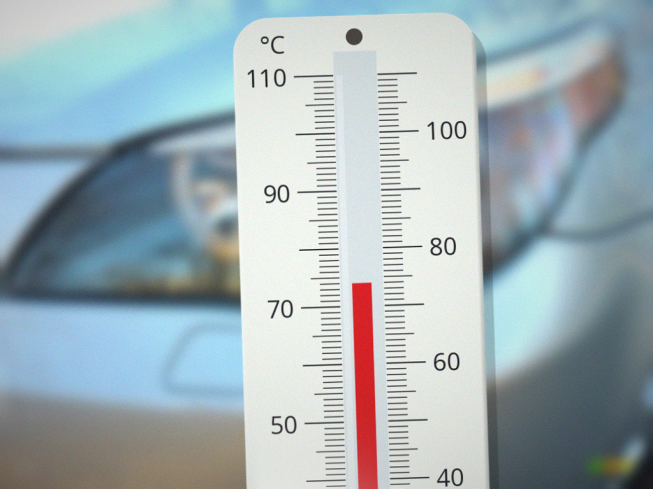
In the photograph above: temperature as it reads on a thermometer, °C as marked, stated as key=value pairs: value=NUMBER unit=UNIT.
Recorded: value=74 unit=°C
